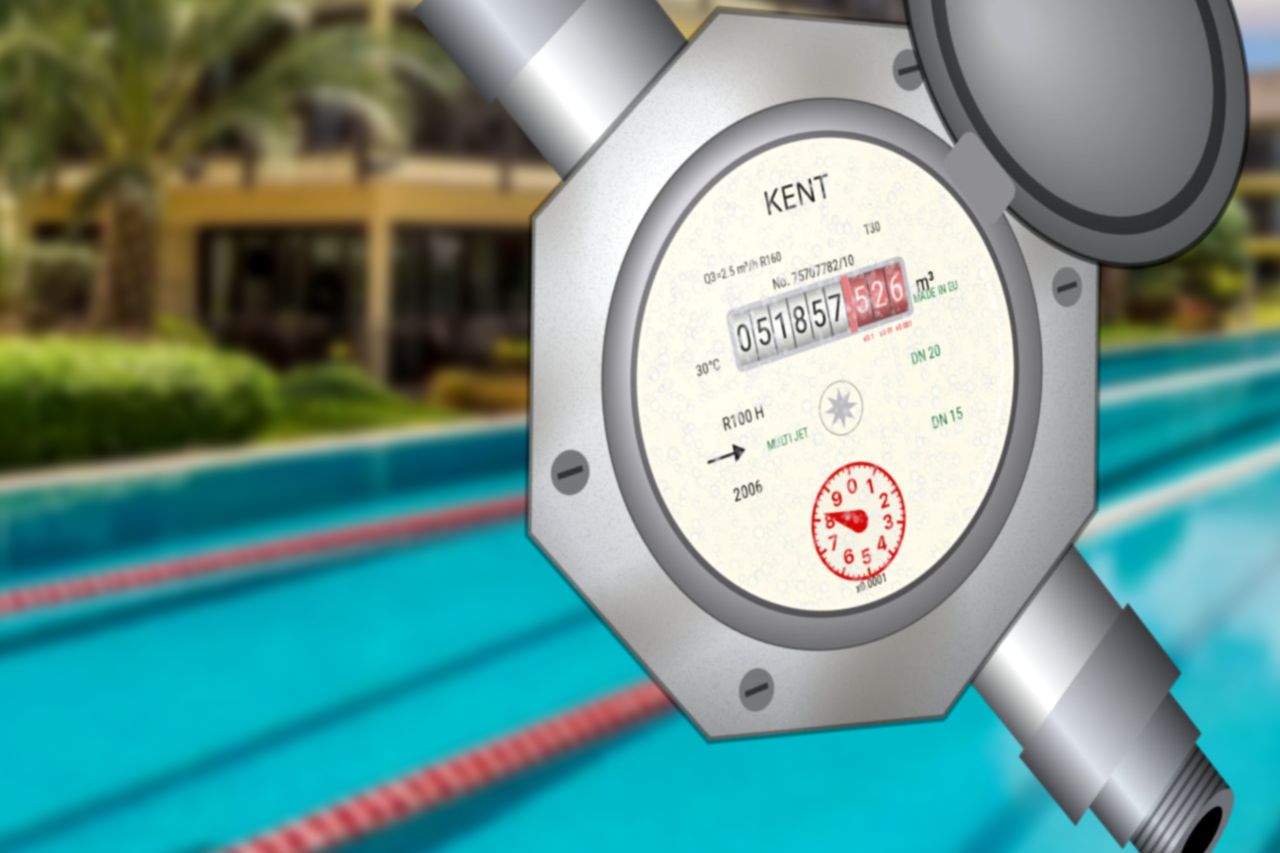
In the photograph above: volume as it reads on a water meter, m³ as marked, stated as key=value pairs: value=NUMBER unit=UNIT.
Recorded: value=51857.5268 unit=m³
